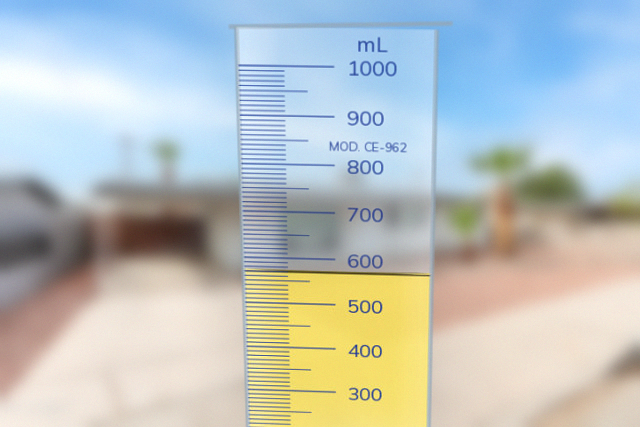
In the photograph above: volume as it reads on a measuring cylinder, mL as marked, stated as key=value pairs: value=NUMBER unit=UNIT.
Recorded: value=570 unit=mL
